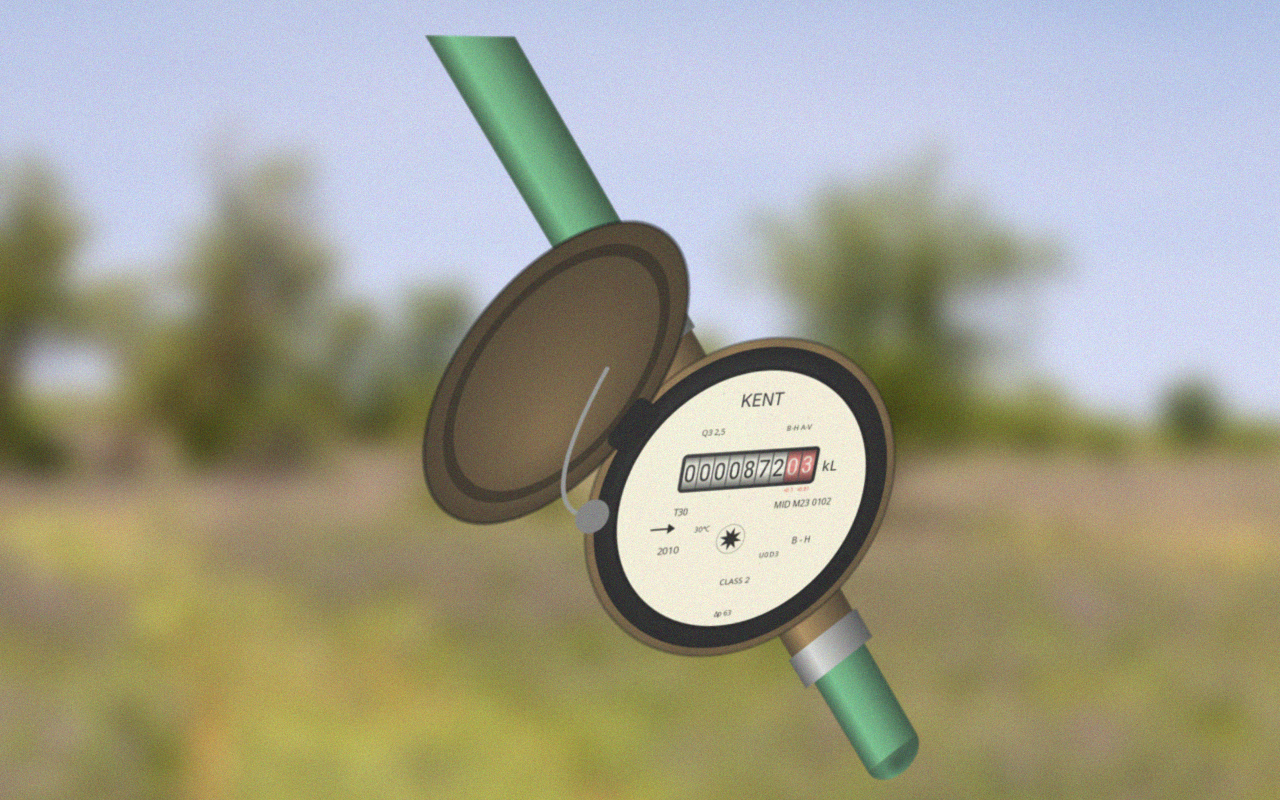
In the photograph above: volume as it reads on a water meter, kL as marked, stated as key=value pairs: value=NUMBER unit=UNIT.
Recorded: value=872.03 unit=kL
